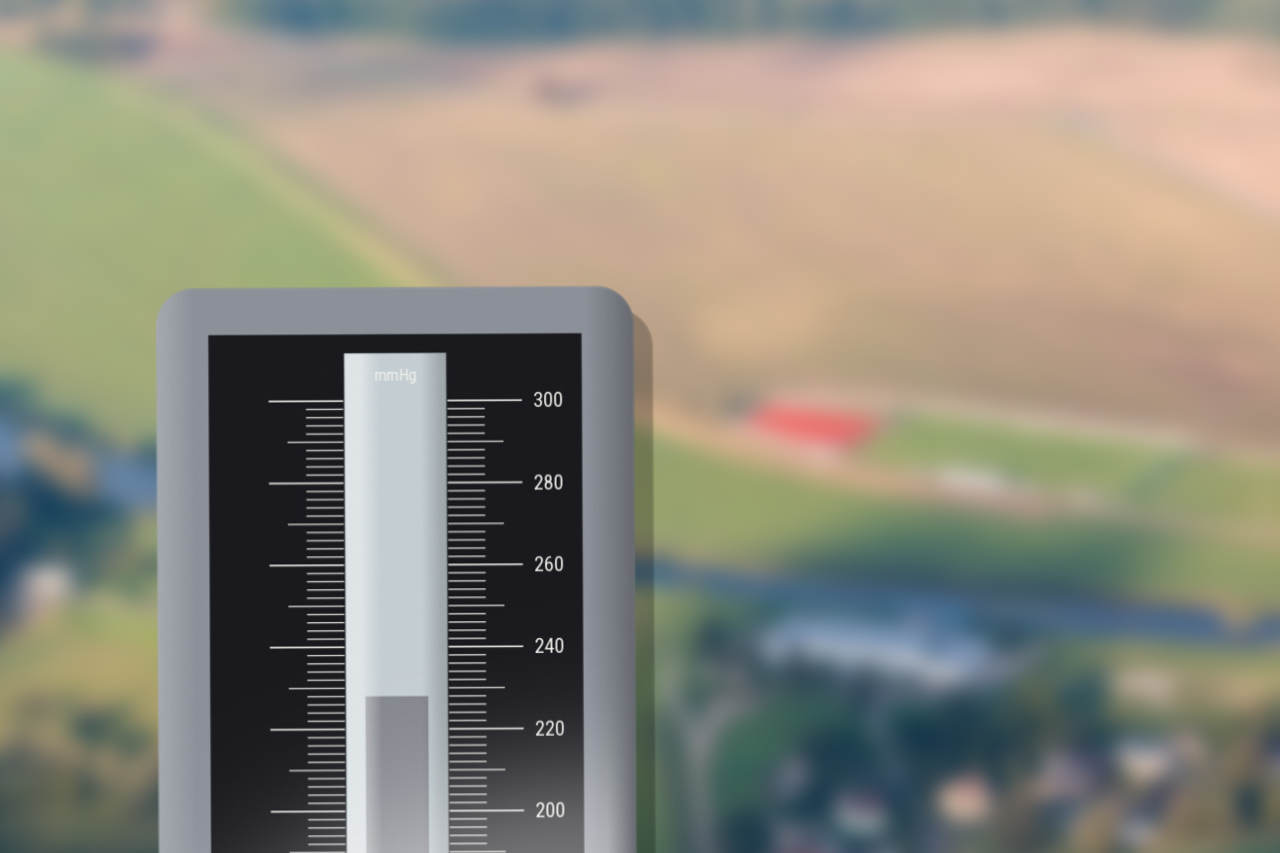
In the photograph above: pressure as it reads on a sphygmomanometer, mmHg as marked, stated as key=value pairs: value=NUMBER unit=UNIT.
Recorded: value=228 unit=mmHg
